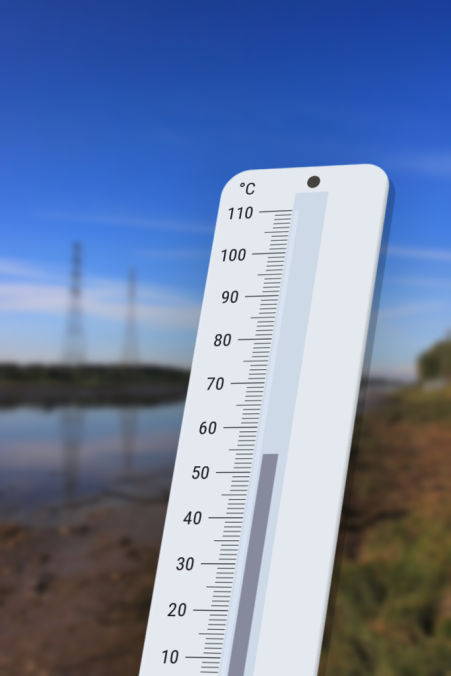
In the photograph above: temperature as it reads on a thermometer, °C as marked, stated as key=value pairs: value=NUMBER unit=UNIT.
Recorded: value=54 unit=°C
